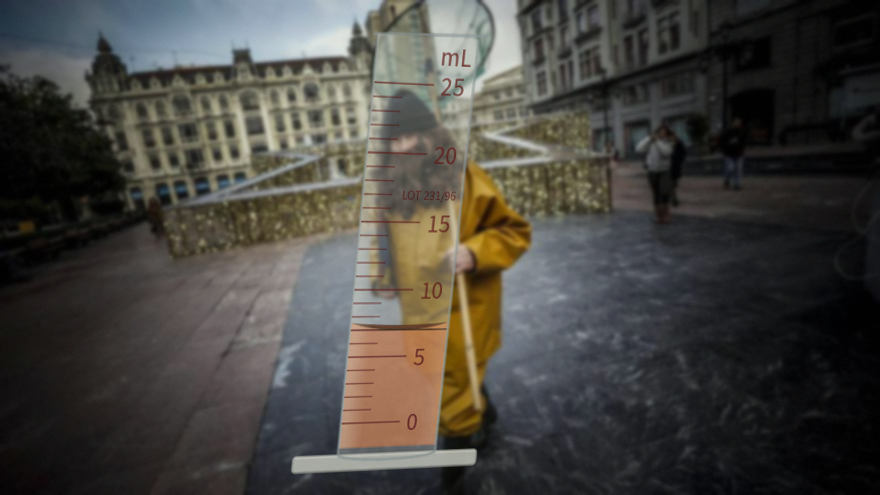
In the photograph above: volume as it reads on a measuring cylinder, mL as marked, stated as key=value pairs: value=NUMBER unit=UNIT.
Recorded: value=7 unit=mL
